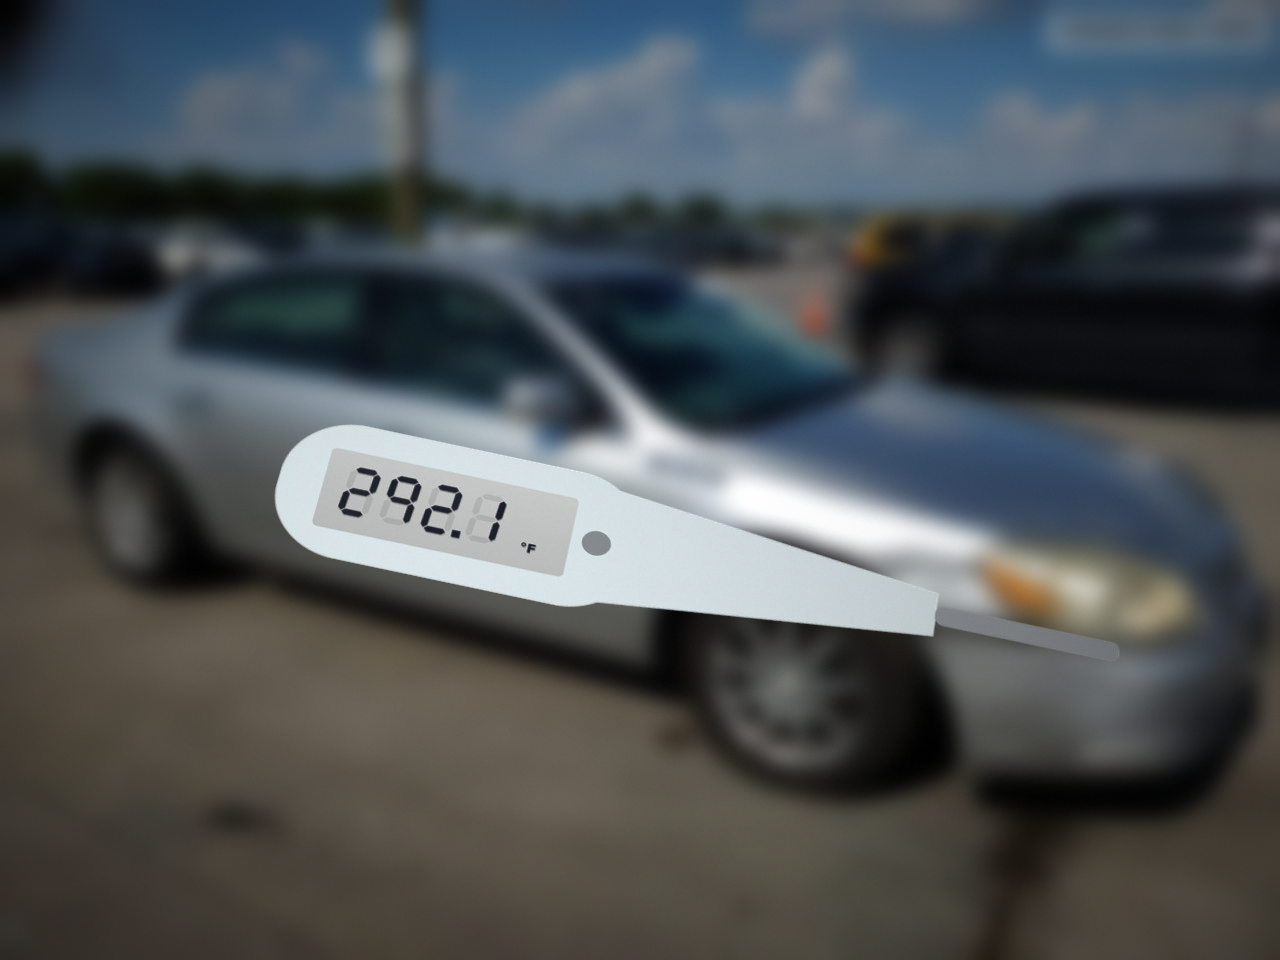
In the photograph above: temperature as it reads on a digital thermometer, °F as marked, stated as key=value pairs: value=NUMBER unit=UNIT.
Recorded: value=292.1 unit=°F
